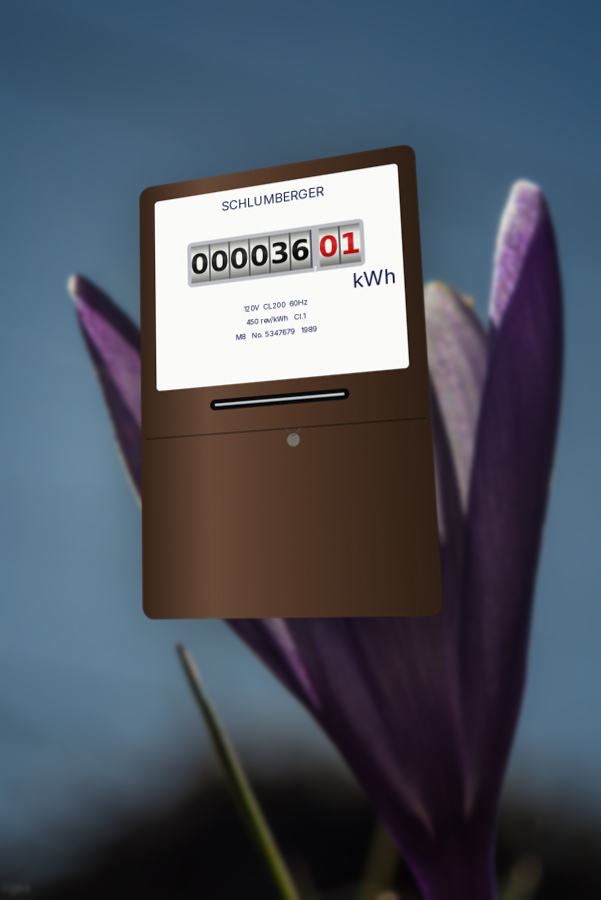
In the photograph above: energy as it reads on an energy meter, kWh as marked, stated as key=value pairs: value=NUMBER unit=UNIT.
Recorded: value=36.01 unit=kWh
